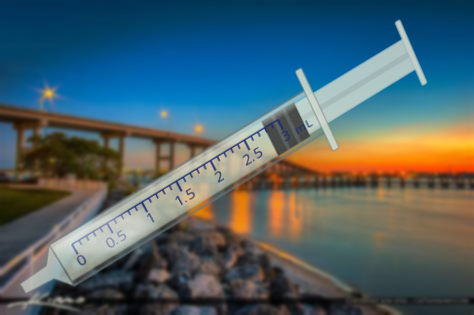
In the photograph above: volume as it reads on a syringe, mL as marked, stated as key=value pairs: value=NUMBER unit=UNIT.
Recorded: value=2.8 unit=mL
